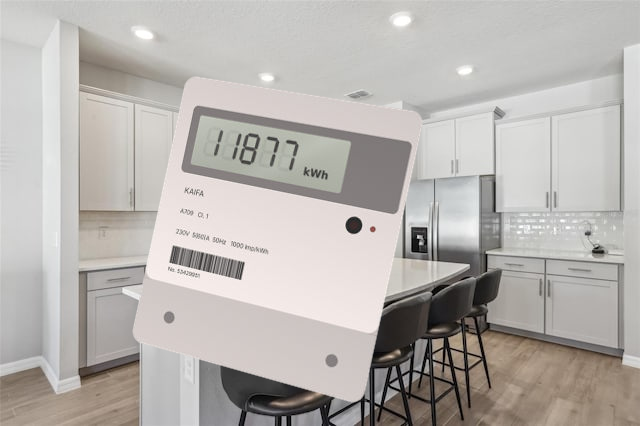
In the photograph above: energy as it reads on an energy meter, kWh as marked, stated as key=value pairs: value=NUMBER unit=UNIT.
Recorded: value=11877 unit=kWh
